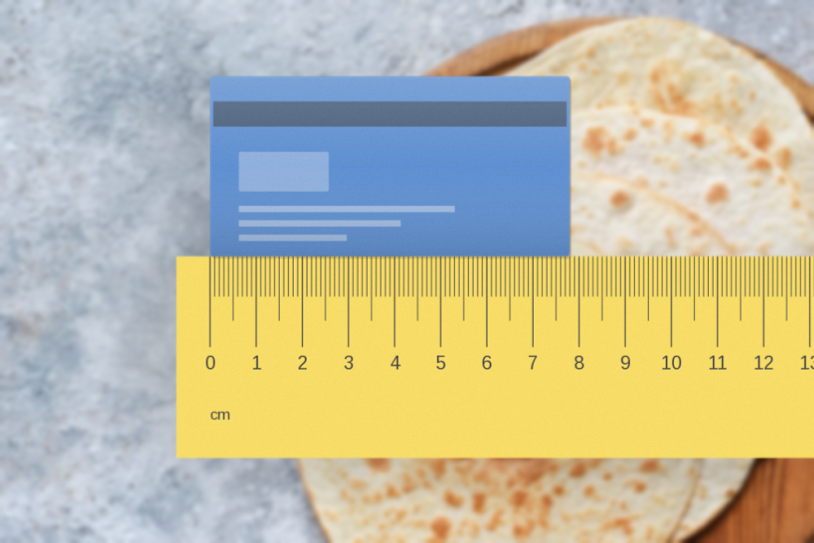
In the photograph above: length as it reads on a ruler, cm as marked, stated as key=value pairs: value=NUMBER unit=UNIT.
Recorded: value=7.8 unit=cm
